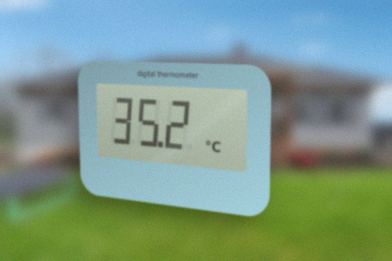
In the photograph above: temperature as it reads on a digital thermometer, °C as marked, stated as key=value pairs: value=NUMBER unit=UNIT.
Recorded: value=35.2 unit=°C
